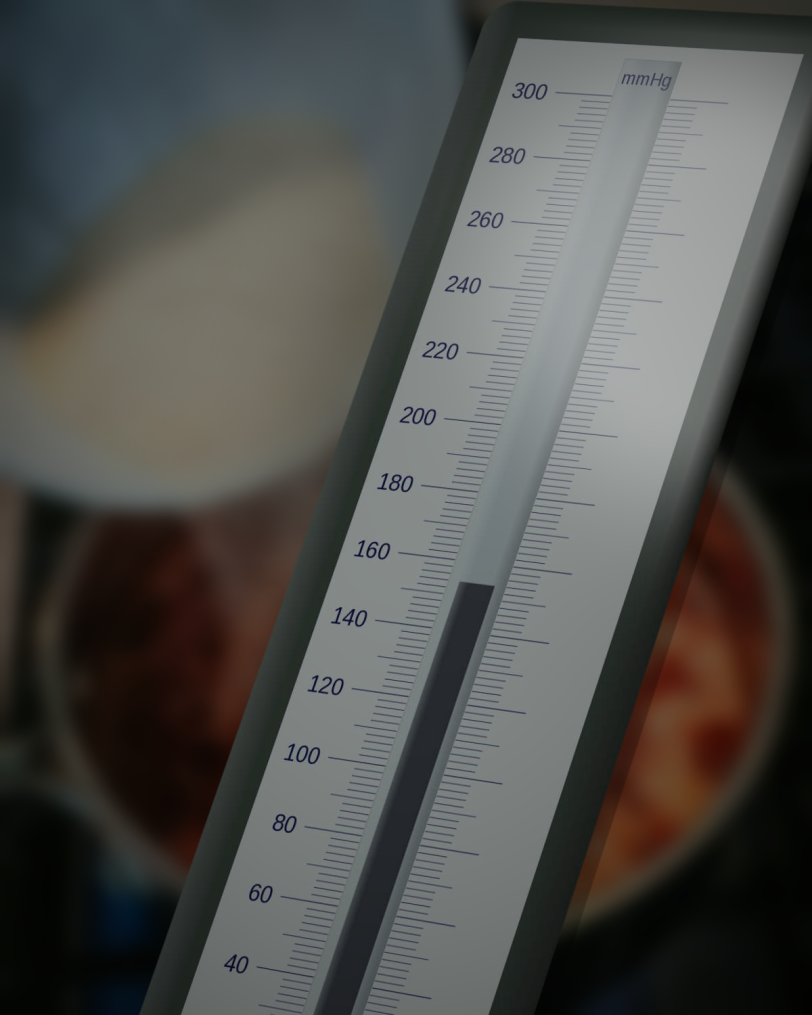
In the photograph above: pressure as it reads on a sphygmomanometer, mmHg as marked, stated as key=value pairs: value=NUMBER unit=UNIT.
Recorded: value=154 unit=mmHg
